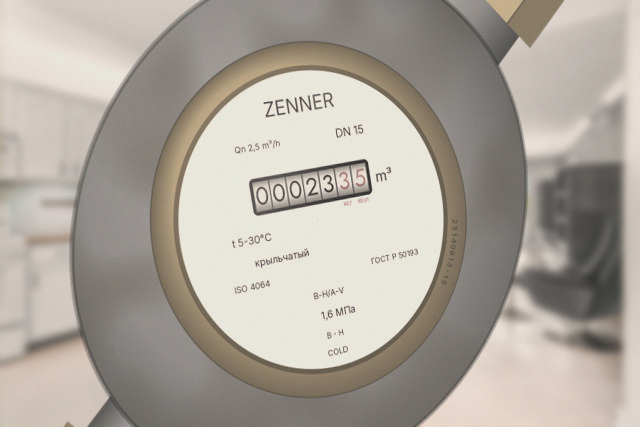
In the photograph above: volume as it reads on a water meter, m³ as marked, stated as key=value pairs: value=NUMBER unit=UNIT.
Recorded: value=23.35 unit=m³
